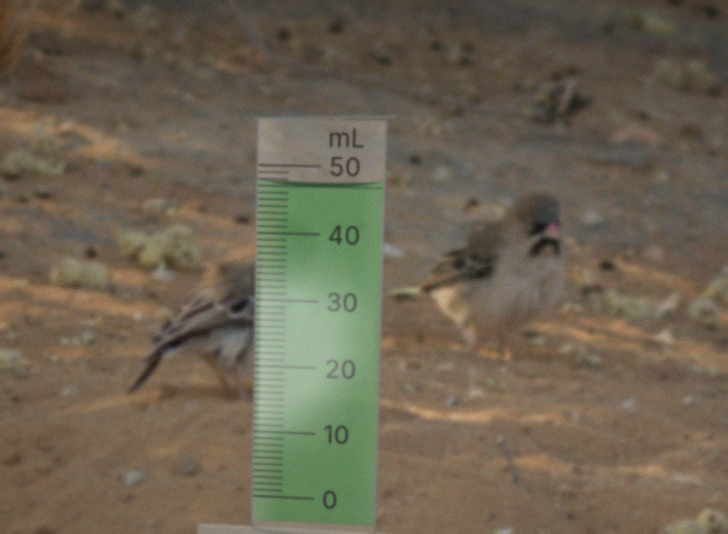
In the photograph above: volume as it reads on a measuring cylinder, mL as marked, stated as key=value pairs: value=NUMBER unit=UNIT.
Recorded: value=47 unit=mL
